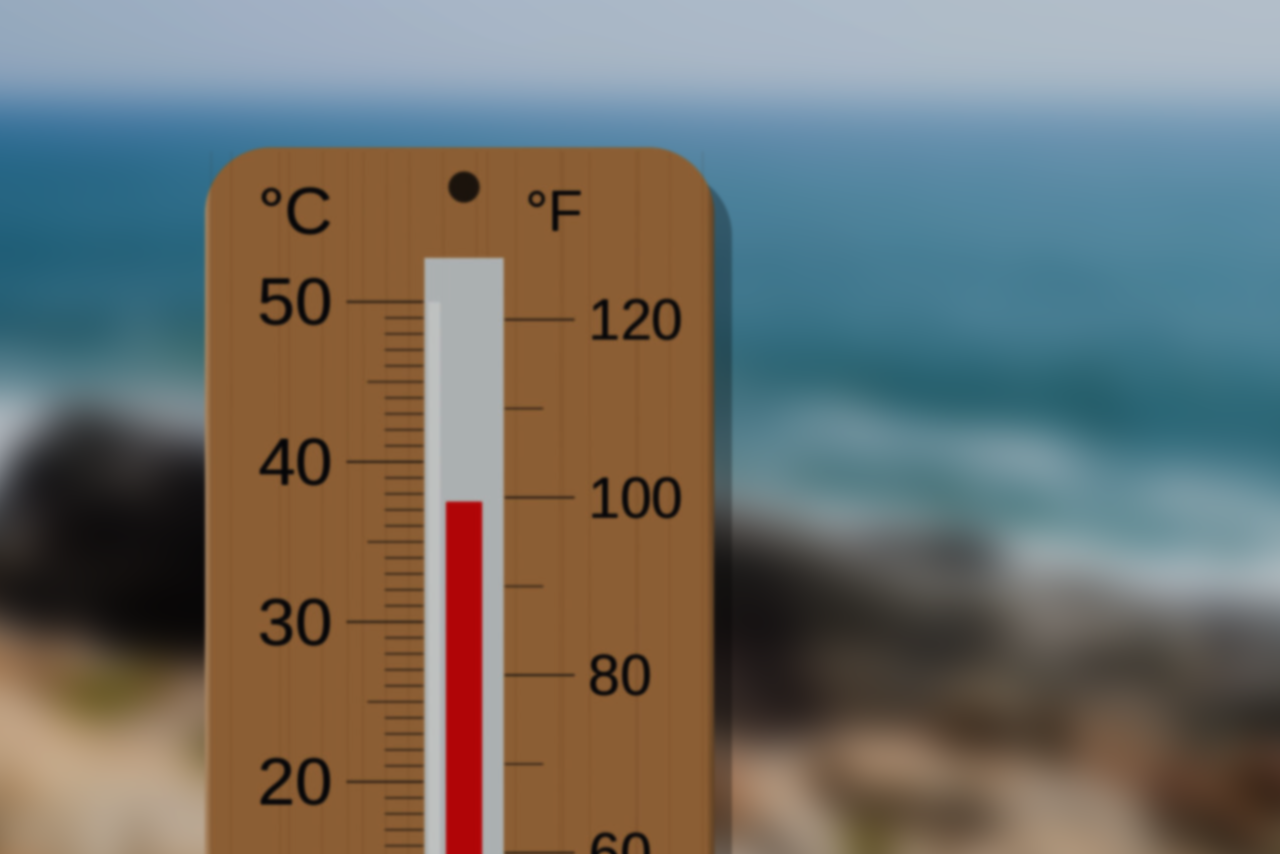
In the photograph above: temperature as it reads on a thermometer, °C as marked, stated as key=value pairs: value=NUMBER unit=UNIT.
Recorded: value=37.5 unit=°C
